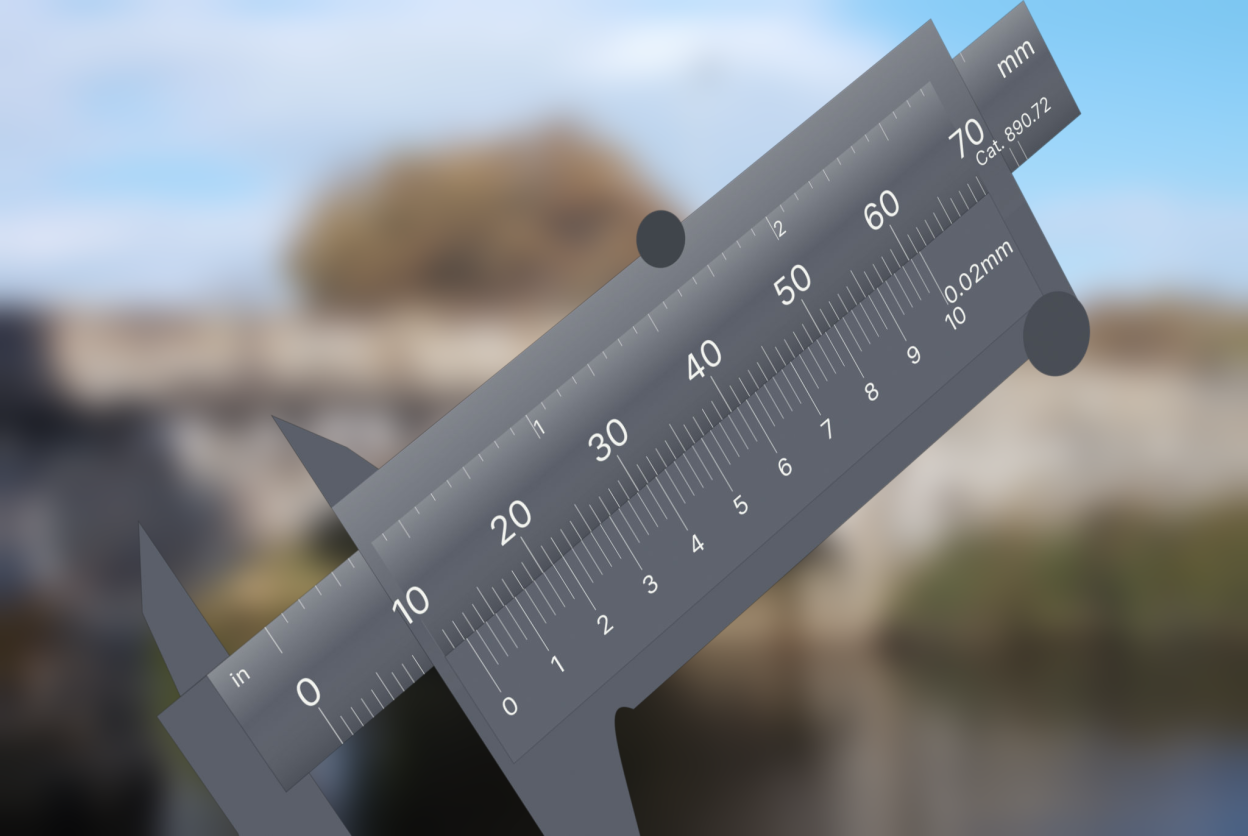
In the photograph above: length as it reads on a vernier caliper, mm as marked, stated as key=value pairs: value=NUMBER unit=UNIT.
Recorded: value=12.2 unit=mm
